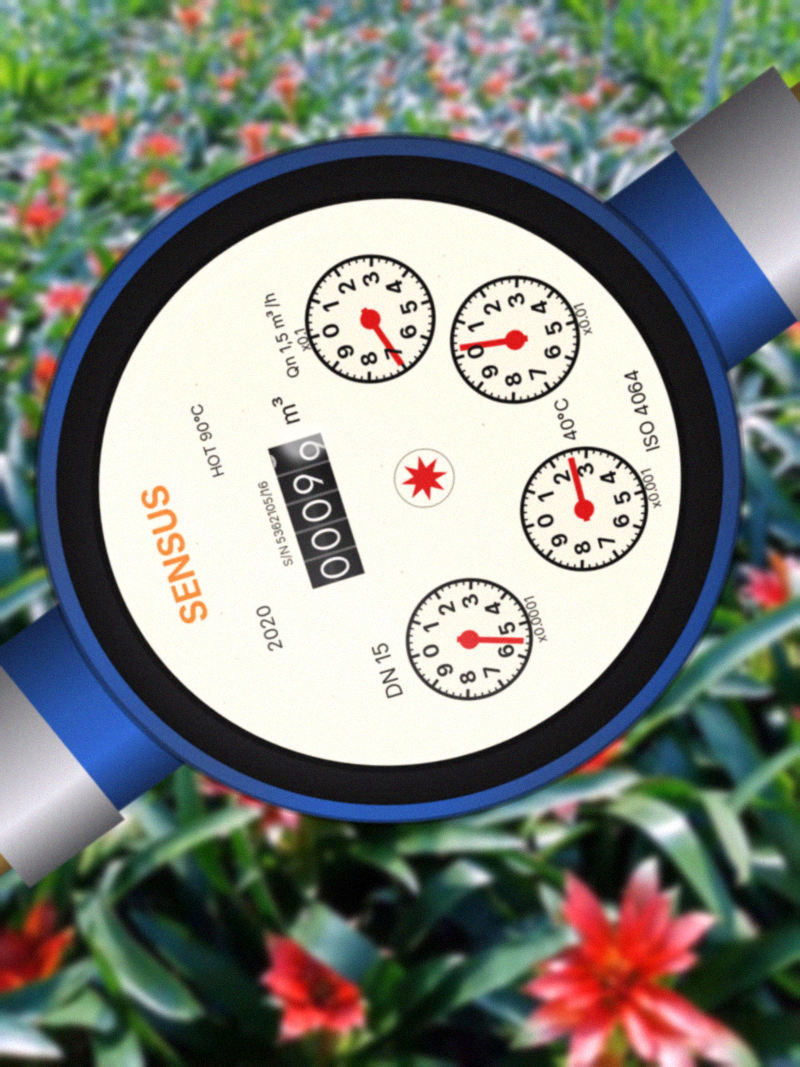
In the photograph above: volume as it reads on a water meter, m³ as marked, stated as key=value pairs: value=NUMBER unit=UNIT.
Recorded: value=98.7025 unit=m³
